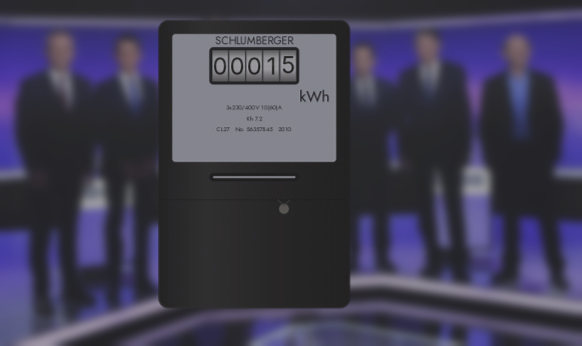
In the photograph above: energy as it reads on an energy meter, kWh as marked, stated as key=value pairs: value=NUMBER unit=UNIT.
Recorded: value=15 unit=kWh
